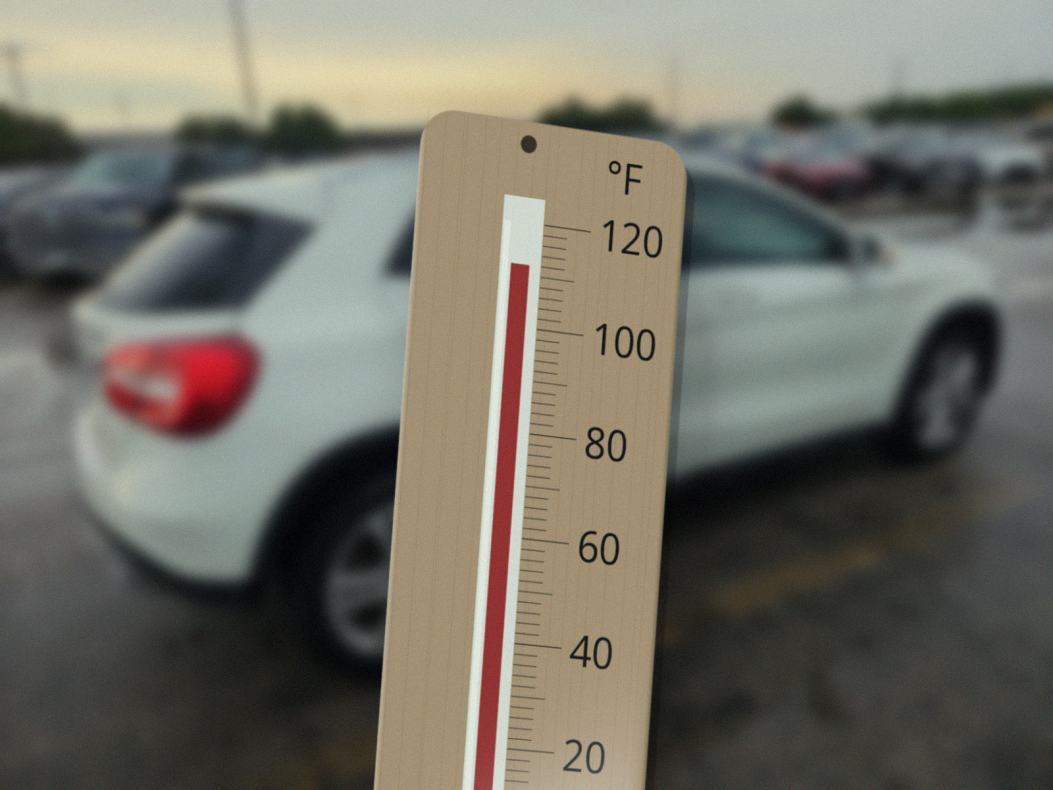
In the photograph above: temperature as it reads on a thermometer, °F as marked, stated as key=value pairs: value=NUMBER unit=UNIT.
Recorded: value=112 unit=°F
